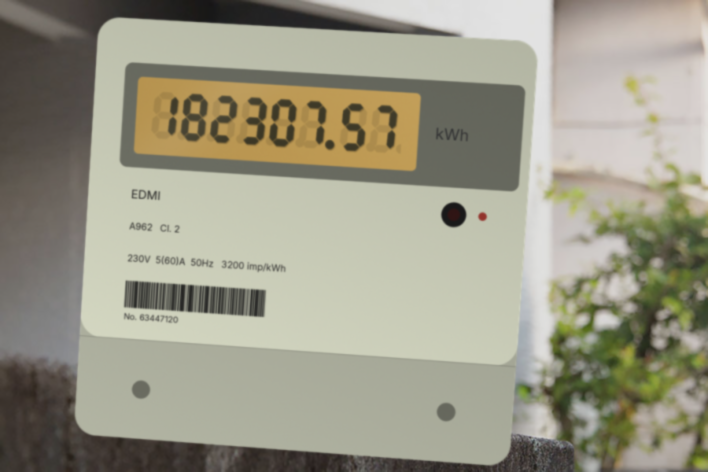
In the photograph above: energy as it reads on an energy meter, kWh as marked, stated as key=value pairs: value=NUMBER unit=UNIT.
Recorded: value=182307.57 unit=kWh
